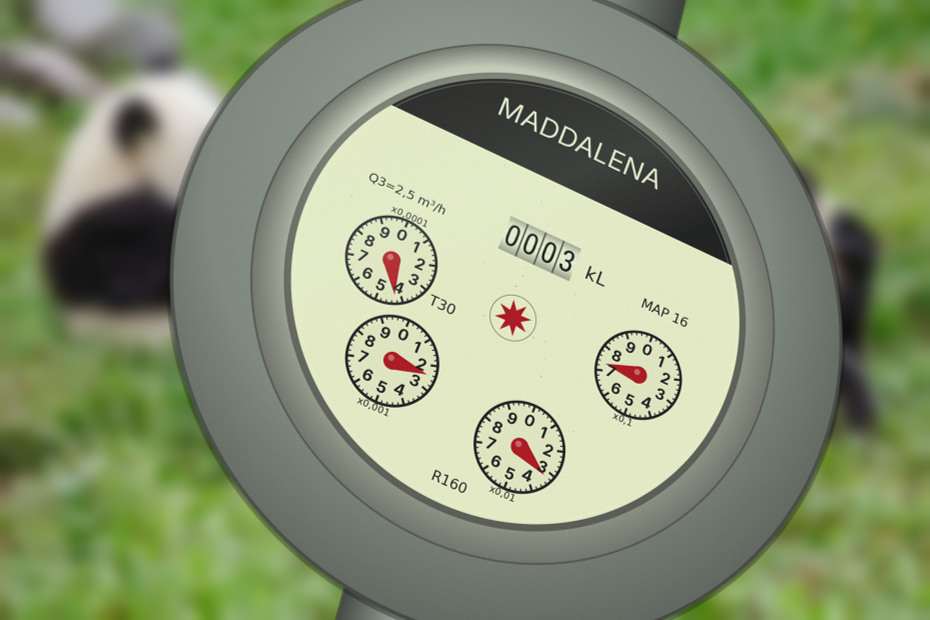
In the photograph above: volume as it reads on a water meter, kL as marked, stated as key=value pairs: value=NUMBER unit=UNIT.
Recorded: value=3.7324 unit=kL
